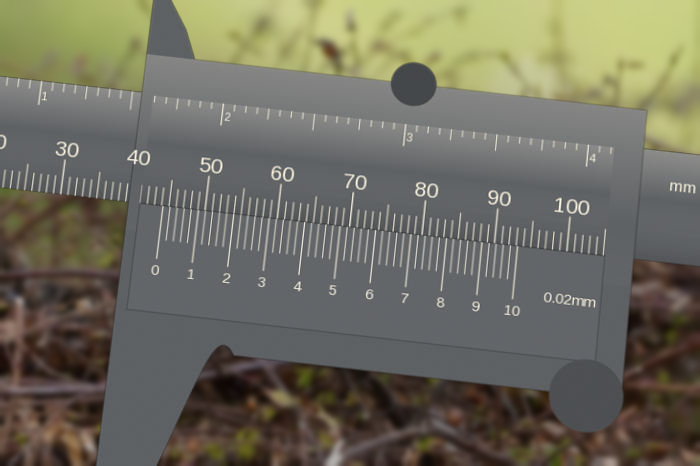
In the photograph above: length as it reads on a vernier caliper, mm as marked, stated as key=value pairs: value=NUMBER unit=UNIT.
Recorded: value=44.2 unit=mm
